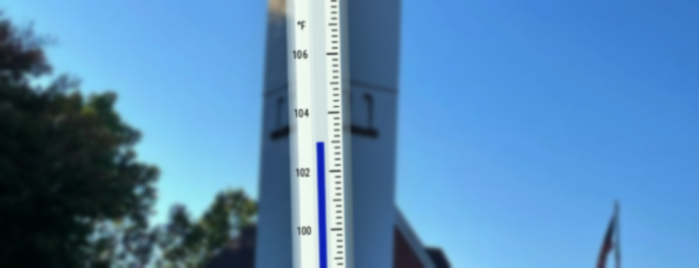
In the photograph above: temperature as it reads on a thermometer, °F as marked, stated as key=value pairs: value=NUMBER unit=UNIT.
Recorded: value=103 unit=°F
